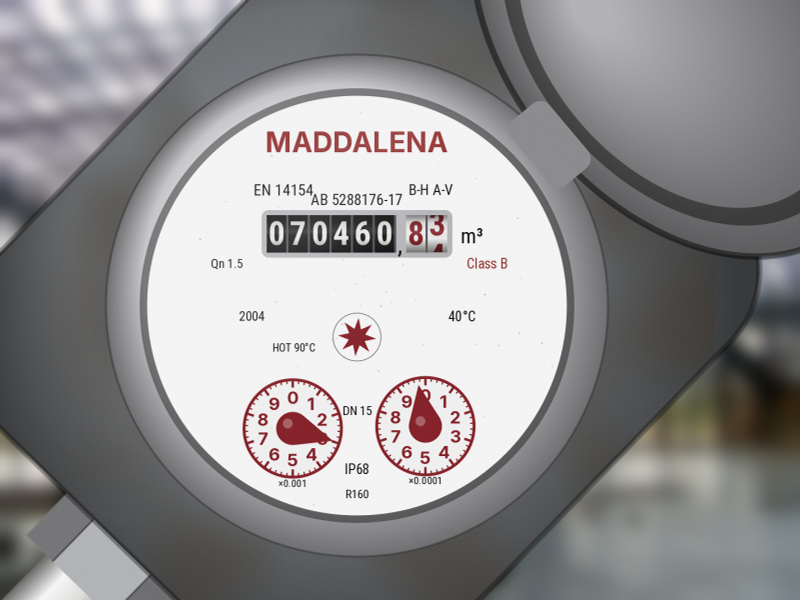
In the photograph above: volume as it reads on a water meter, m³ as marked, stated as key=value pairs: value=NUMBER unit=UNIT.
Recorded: value=70460.8329 unit=m³
